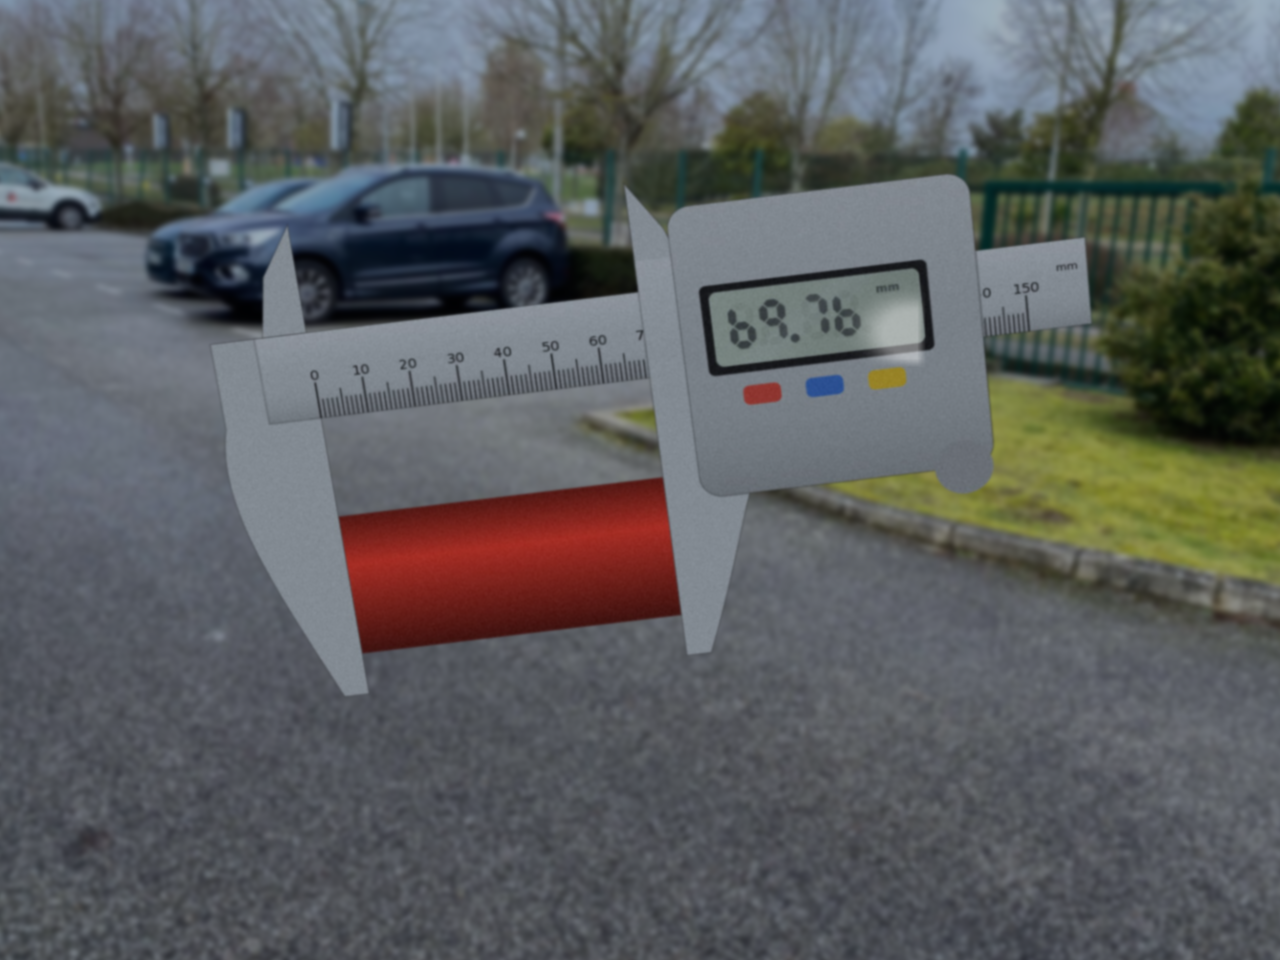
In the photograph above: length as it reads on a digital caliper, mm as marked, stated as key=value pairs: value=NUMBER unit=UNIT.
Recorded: value=69.76 unit=mm
